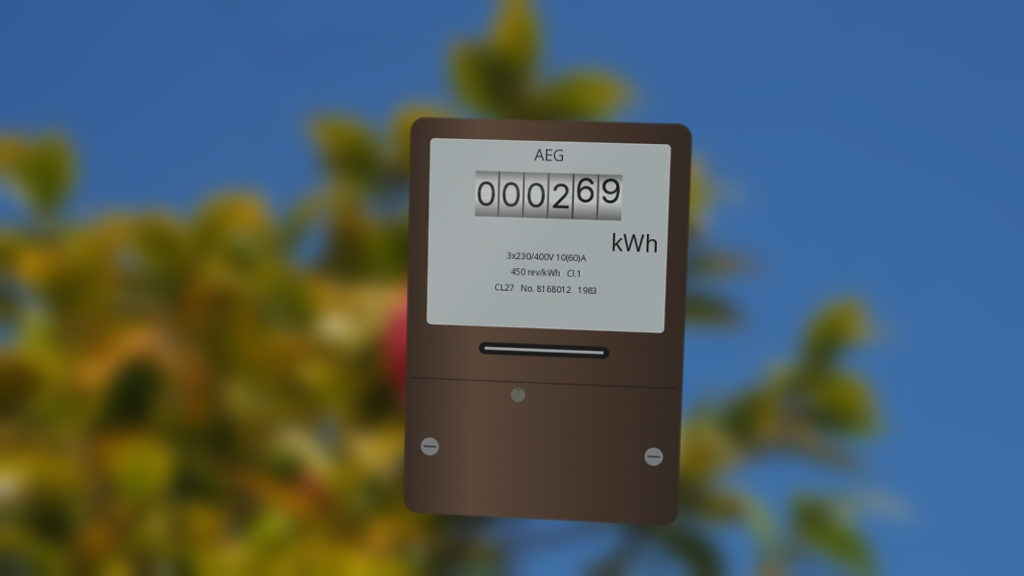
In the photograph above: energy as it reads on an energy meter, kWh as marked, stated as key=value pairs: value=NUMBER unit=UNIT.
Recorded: value=269 unit=kWh
